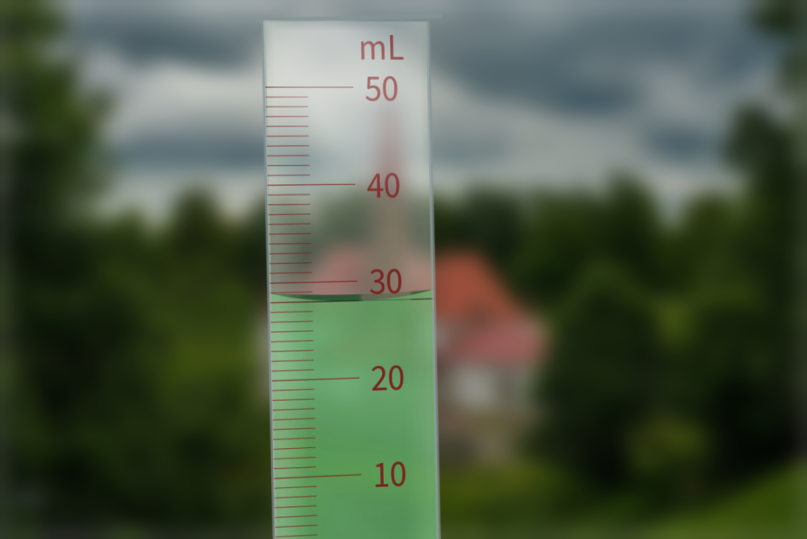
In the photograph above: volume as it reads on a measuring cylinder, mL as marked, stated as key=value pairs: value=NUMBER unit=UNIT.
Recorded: value=28 unit=mL
